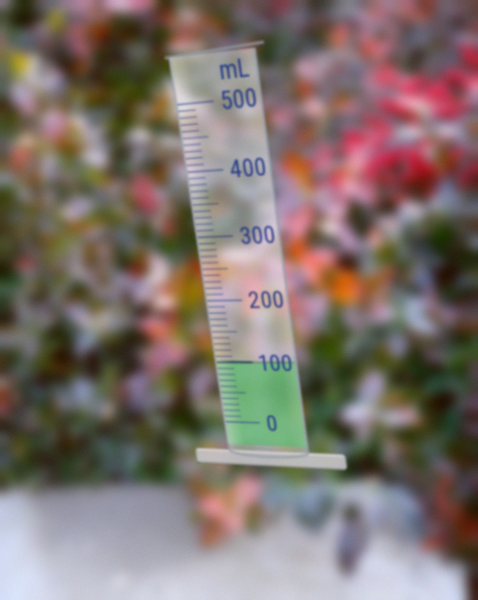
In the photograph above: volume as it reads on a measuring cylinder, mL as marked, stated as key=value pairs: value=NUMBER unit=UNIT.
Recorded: value=100 unit=mL
